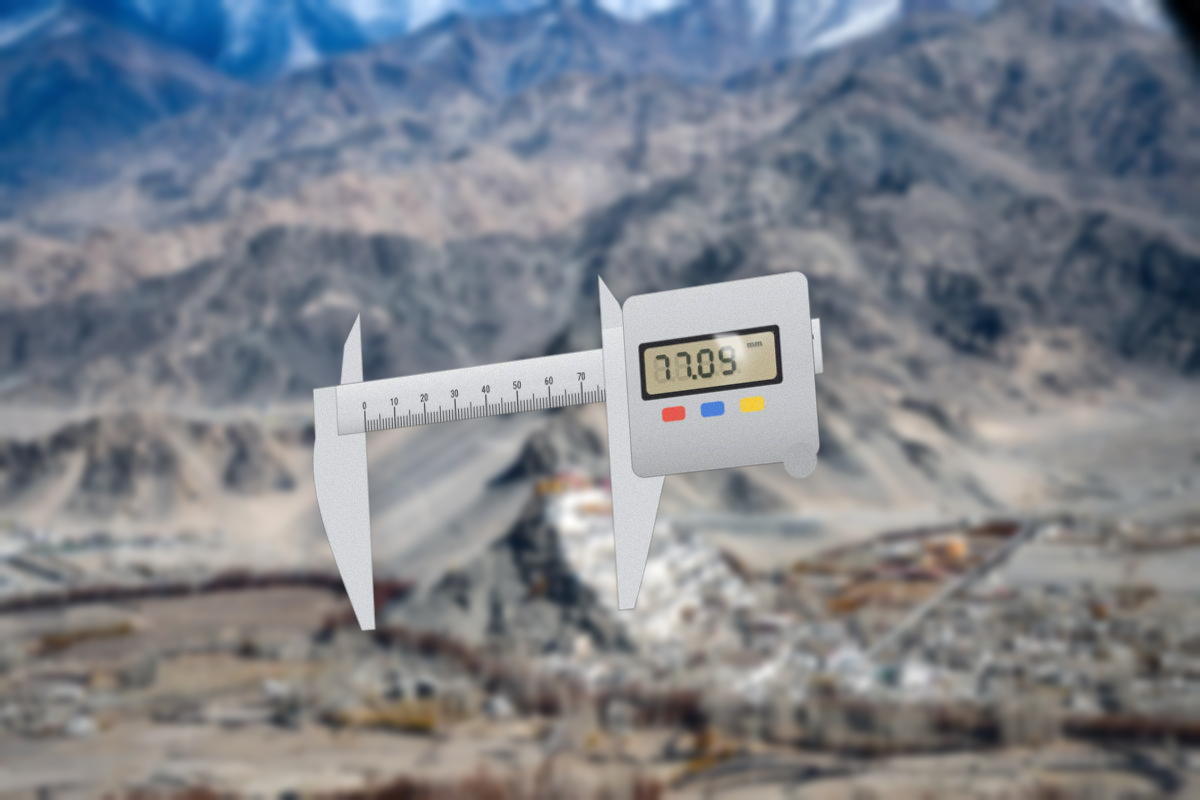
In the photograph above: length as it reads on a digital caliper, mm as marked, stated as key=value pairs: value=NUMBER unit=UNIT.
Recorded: value=77.09 unit=mm
